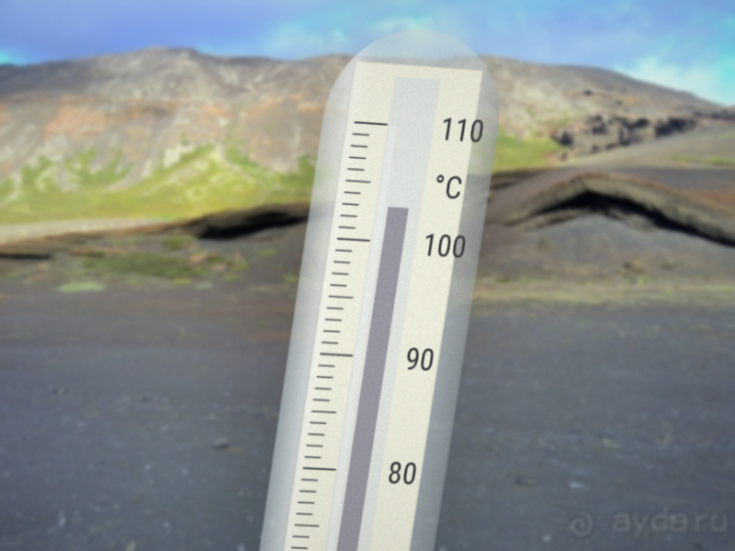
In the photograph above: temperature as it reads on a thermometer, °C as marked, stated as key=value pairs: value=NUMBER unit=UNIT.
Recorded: value=103 unit=°C
